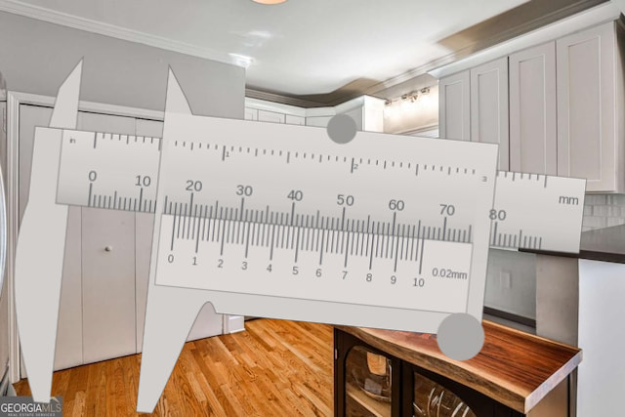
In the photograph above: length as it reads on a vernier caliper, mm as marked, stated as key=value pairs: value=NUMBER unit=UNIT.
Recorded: value=17.0 unit=mm
